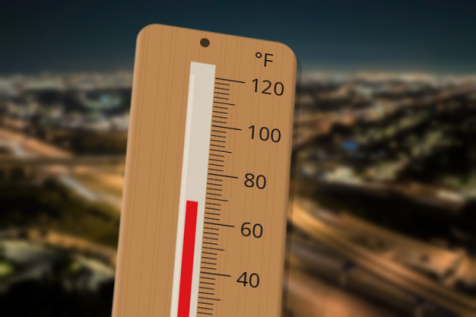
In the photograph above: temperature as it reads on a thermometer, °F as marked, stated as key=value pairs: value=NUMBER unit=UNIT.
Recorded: value=68 unit=°F
